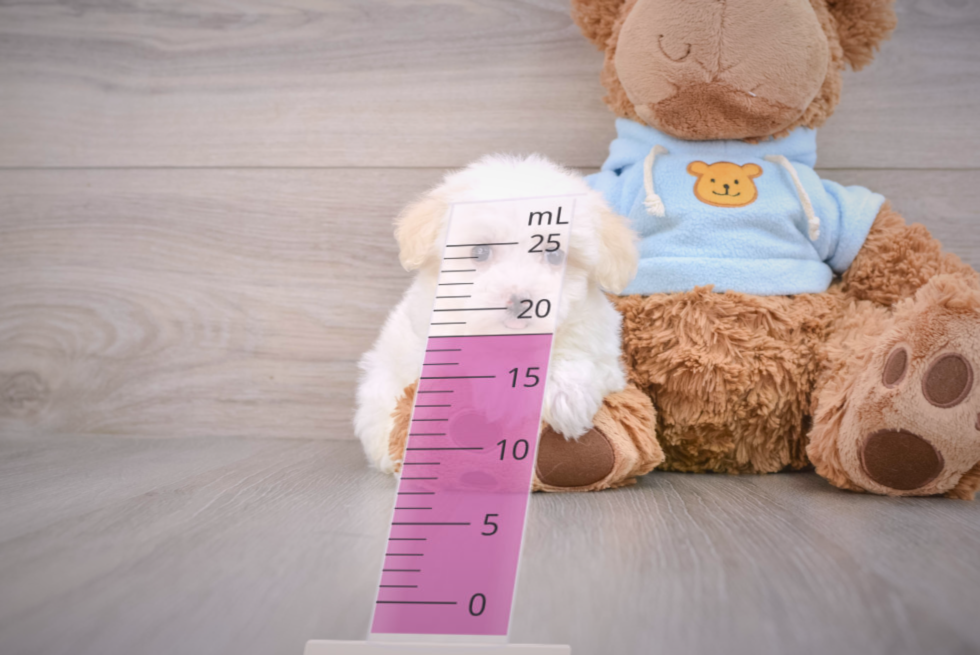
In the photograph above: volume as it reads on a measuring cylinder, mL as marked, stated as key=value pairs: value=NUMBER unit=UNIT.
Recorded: value=18 unit=mL
